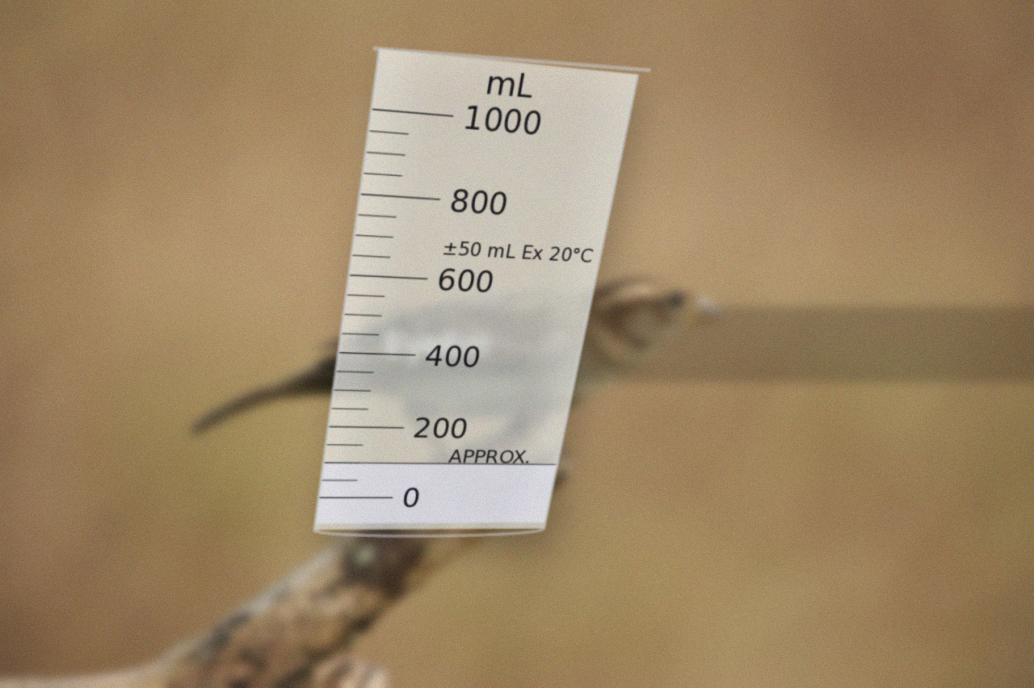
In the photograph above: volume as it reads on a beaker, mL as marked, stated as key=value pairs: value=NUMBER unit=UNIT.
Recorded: value=100 unit=mL
